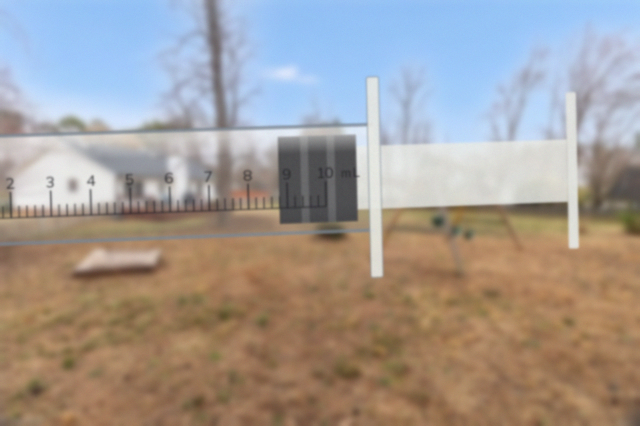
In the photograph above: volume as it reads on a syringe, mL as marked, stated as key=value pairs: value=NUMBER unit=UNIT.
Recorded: value=8.8 unit=mL
